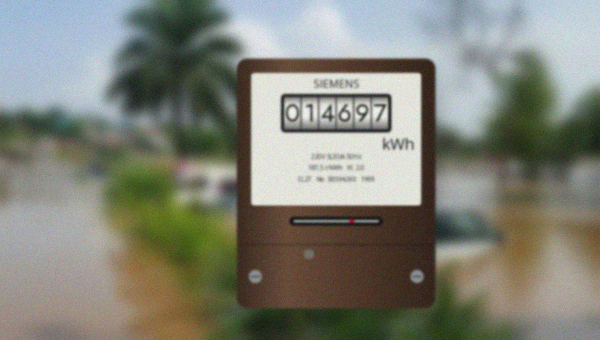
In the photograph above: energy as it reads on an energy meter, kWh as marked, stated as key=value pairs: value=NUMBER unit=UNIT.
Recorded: value=14697 unit=kWh
